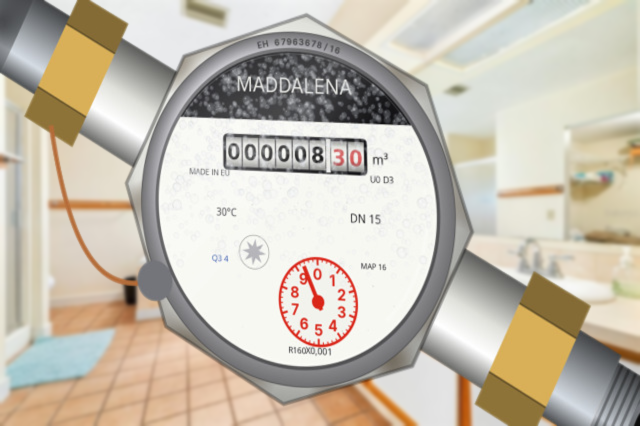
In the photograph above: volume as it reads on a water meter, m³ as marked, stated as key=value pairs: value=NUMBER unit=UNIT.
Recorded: value=8.299 unit=m³
